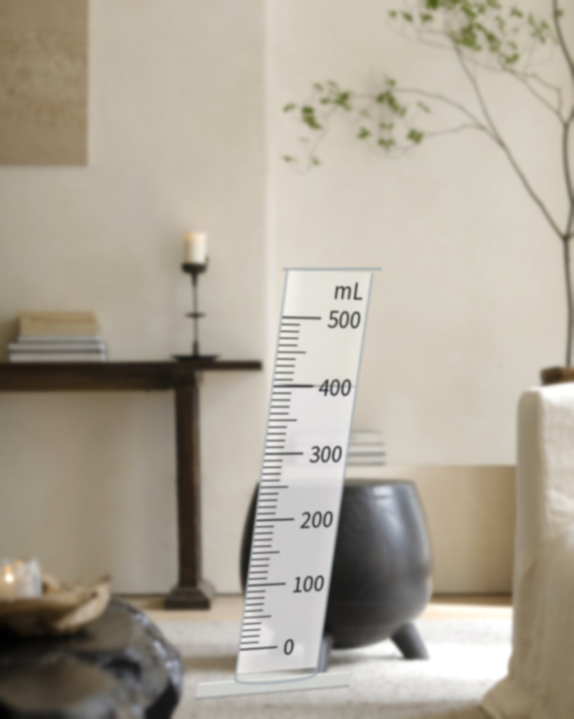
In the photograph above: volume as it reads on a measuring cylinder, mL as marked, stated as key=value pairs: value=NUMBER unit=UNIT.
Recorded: value=400 unit=mL
